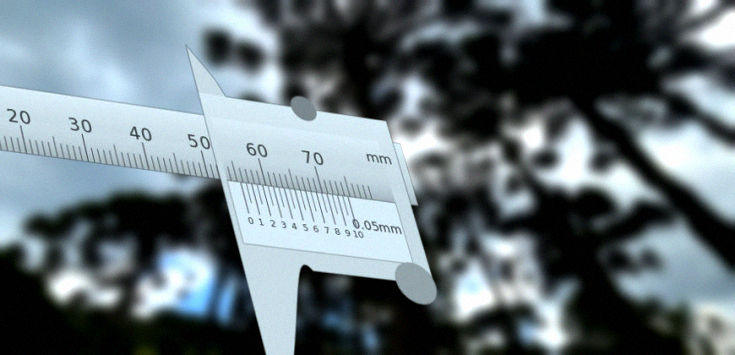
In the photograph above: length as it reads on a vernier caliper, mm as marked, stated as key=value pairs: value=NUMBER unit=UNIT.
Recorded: value=55.6 unit=mm
